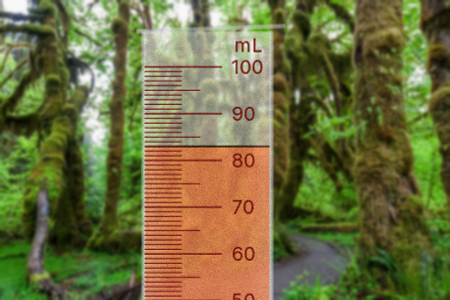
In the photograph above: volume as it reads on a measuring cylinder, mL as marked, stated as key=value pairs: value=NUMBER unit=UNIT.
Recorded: value=83 unit=mL
